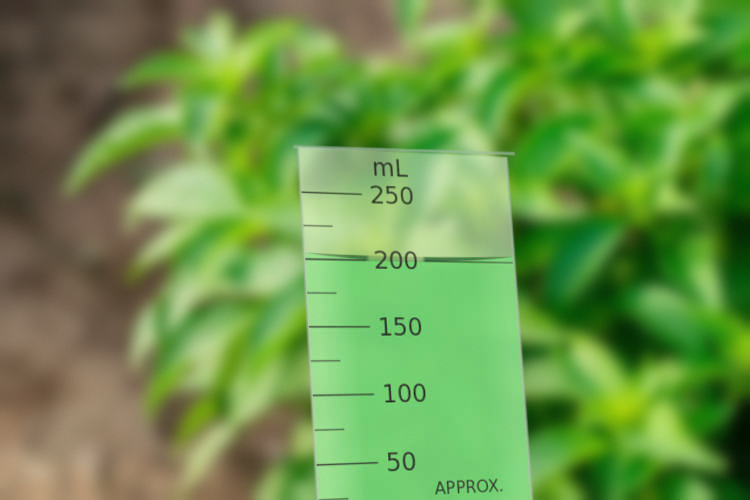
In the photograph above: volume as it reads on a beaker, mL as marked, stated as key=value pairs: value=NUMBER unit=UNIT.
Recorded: value=200 unit=mL
